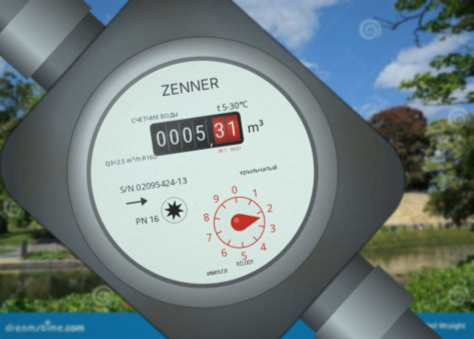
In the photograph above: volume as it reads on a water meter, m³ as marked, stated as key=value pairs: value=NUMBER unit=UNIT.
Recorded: value=5.312 unit=m³
